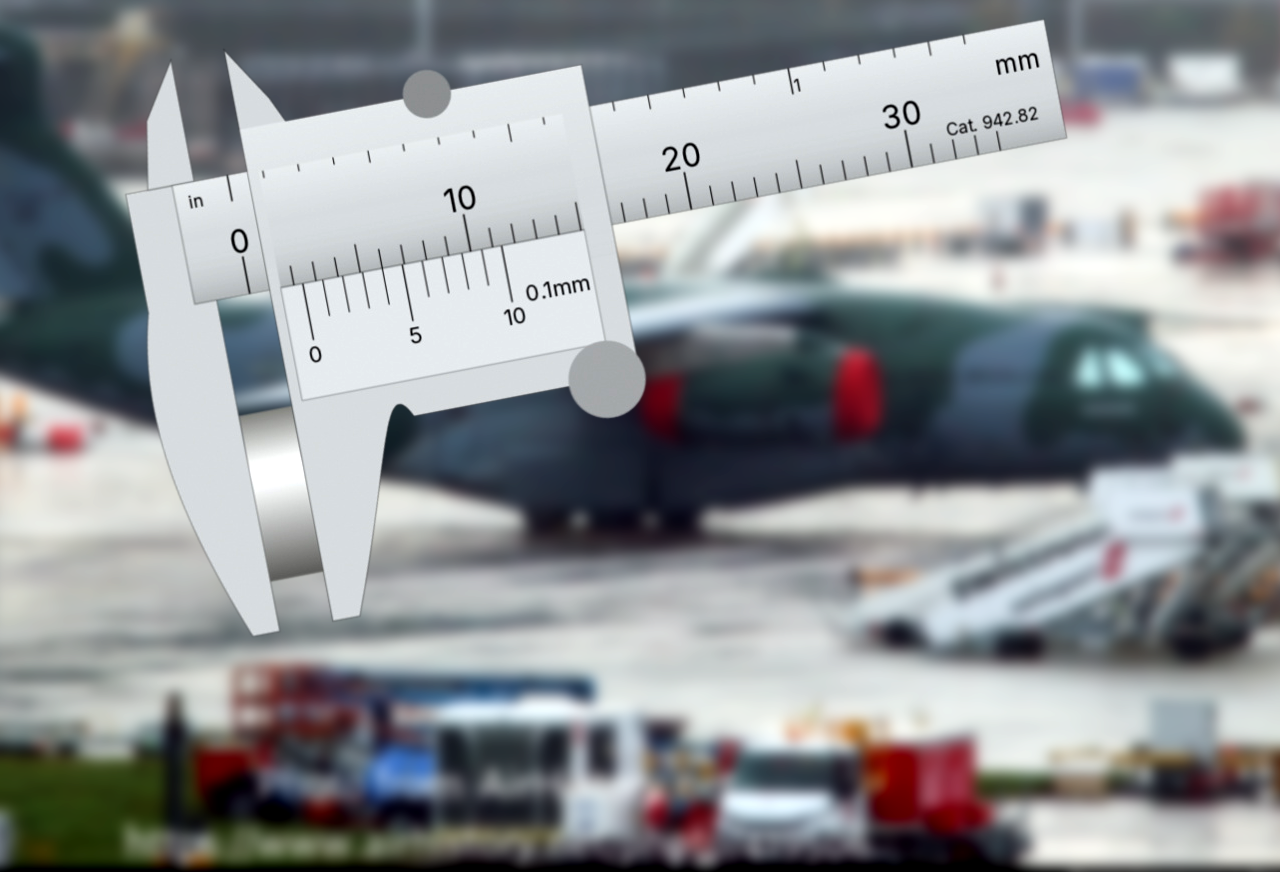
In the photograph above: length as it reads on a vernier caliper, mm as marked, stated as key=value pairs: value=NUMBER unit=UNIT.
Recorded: value=2.4 unit=mm
